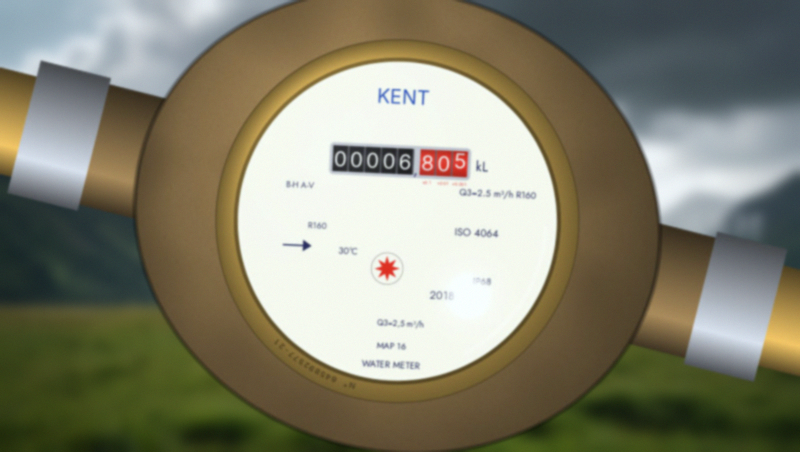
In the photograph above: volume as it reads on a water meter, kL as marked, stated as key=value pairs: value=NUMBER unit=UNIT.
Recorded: value=6.805 unit=kL
